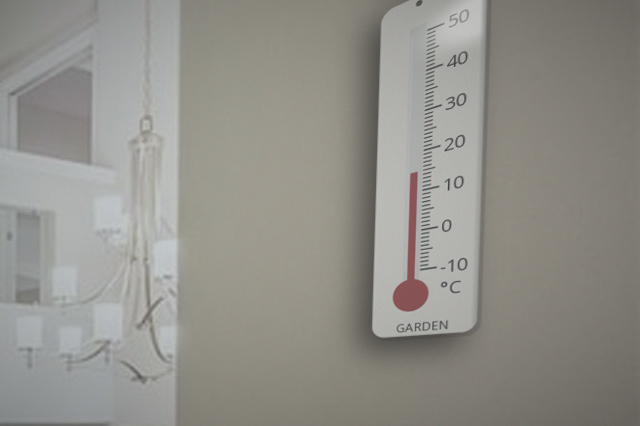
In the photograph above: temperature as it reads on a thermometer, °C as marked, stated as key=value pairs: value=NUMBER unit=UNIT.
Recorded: value=15 unit=°C
